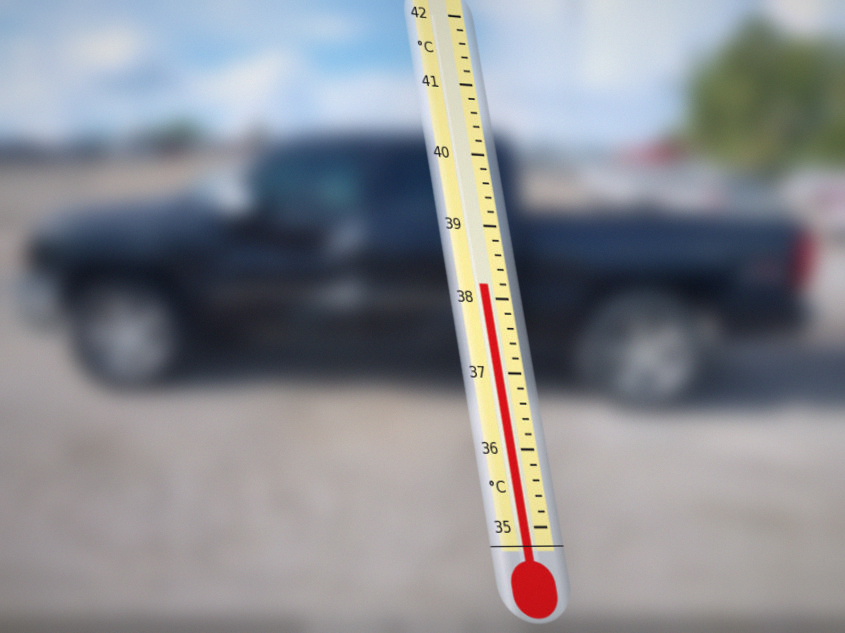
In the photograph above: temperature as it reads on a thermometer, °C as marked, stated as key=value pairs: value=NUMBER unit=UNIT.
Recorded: value=38.2 unit=°C
